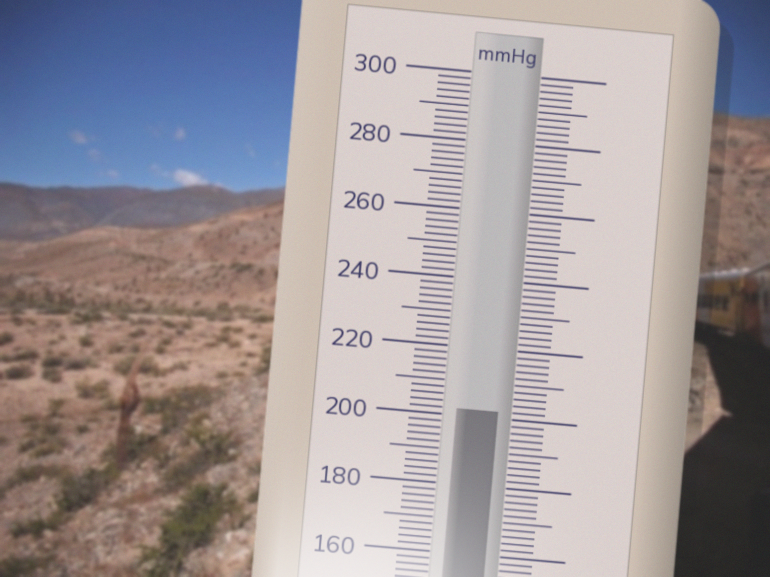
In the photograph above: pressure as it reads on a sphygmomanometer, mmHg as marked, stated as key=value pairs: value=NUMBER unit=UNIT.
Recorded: value=202 unit=mmHg
